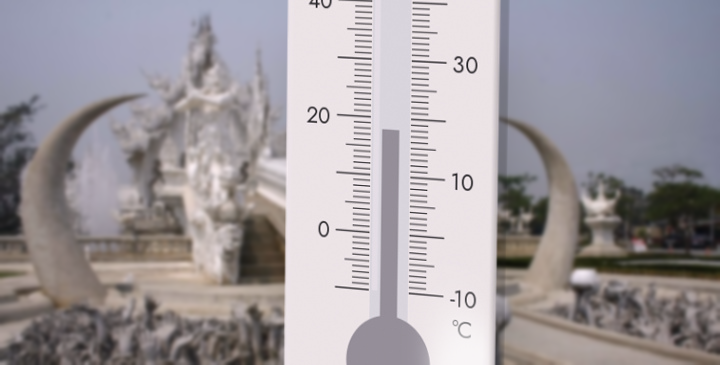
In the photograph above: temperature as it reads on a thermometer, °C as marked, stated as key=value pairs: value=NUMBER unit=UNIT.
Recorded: value=18 unit=°C
